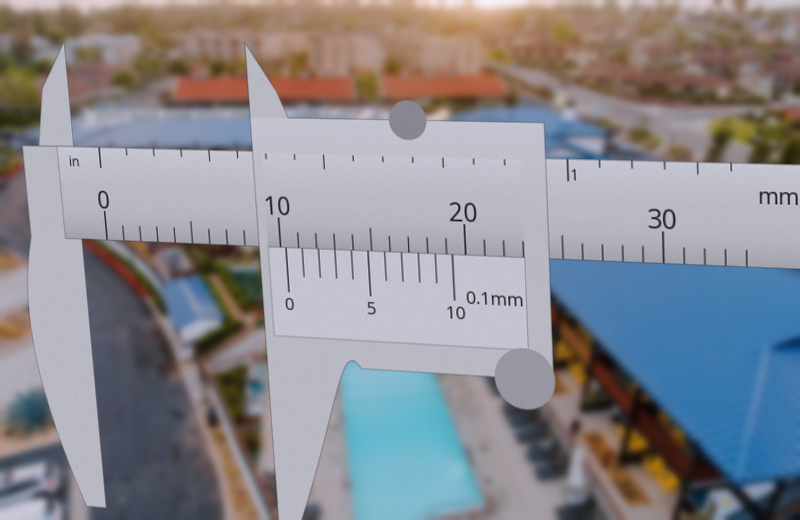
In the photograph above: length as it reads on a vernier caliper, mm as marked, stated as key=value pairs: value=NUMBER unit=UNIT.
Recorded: value=10.3 unit=mm
